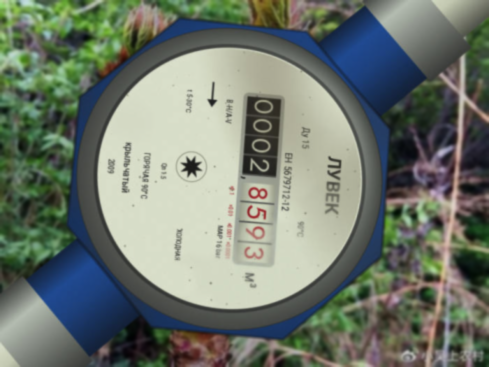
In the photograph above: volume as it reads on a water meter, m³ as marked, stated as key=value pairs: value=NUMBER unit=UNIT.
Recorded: value=2.8593 unit=m³
